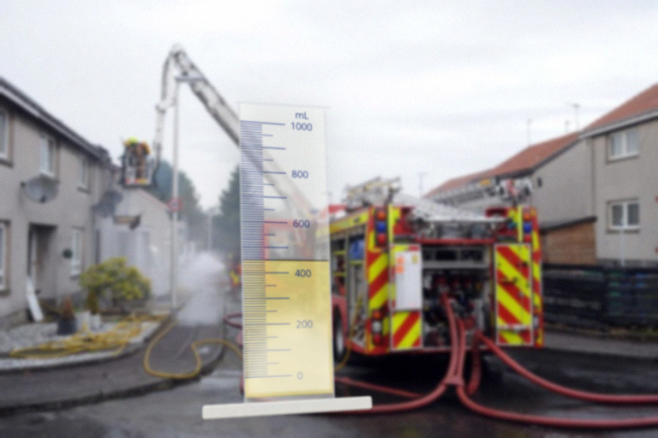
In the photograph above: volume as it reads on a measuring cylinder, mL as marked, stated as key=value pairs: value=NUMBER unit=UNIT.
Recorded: value=450 unit=mL
